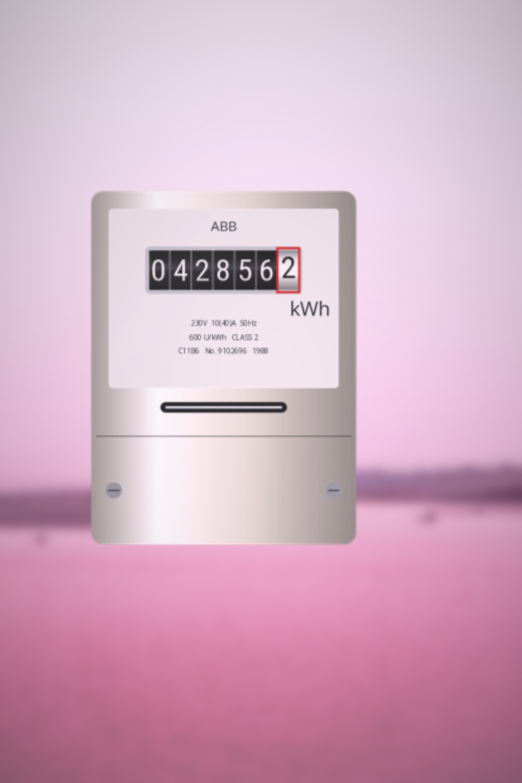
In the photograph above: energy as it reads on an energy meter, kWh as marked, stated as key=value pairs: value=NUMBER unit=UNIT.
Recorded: value=42856.2 unit=kWh
